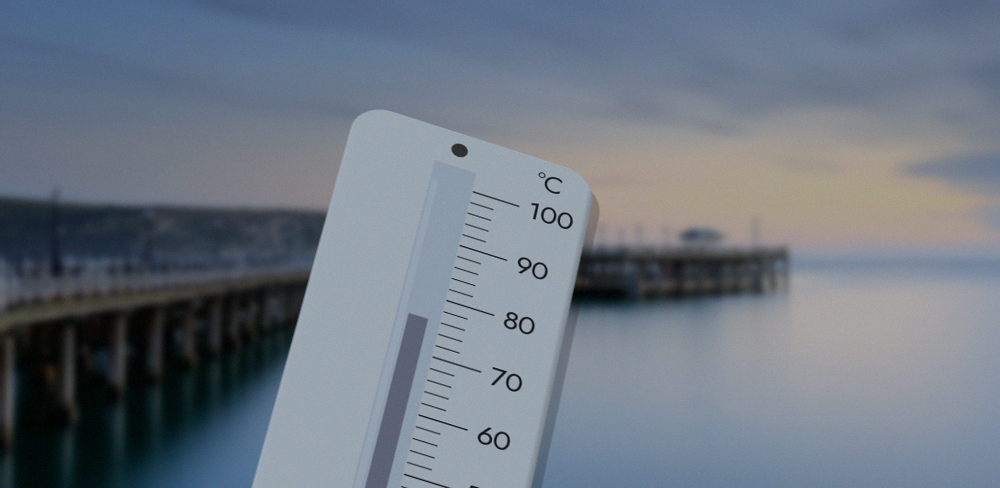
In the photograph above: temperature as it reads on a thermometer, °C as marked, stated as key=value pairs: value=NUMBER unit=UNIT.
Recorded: value=76 unit=°C
